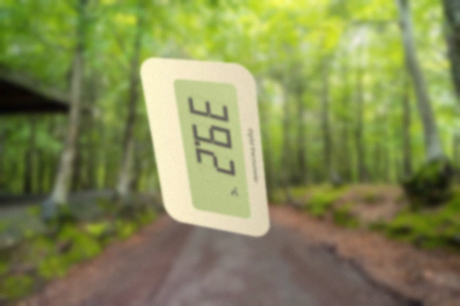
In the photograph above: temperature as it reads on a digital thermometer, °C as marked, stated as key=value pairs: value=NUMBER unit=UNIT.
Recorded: value=39.2 unit=°C
